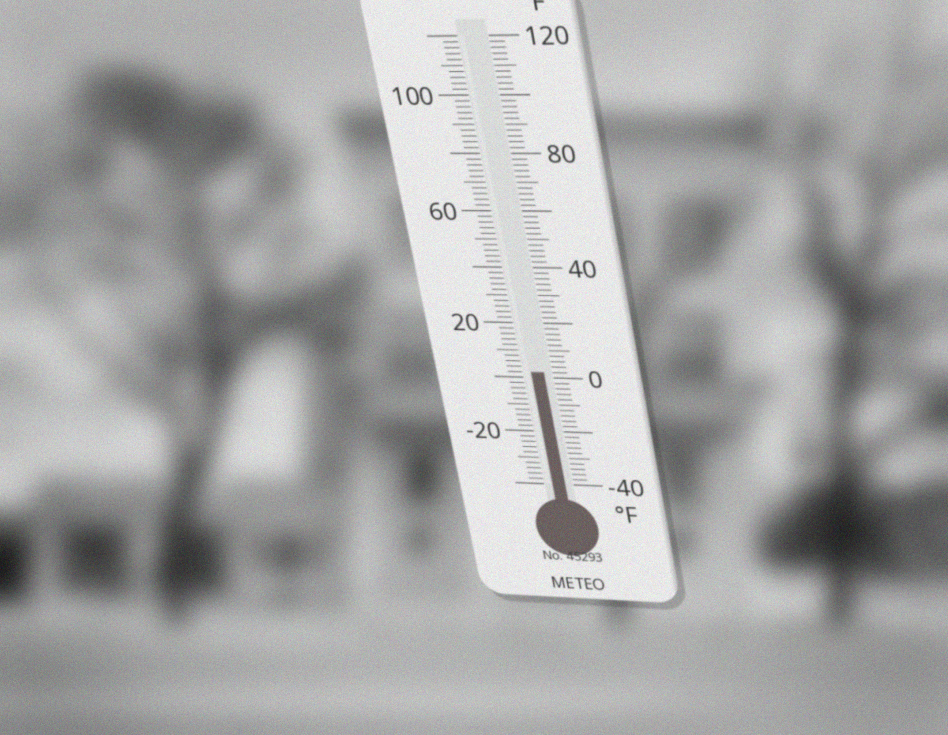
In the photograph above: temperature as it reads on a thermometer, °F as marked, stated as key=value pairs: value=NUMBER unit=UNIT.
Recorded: value=2 unit=°F
